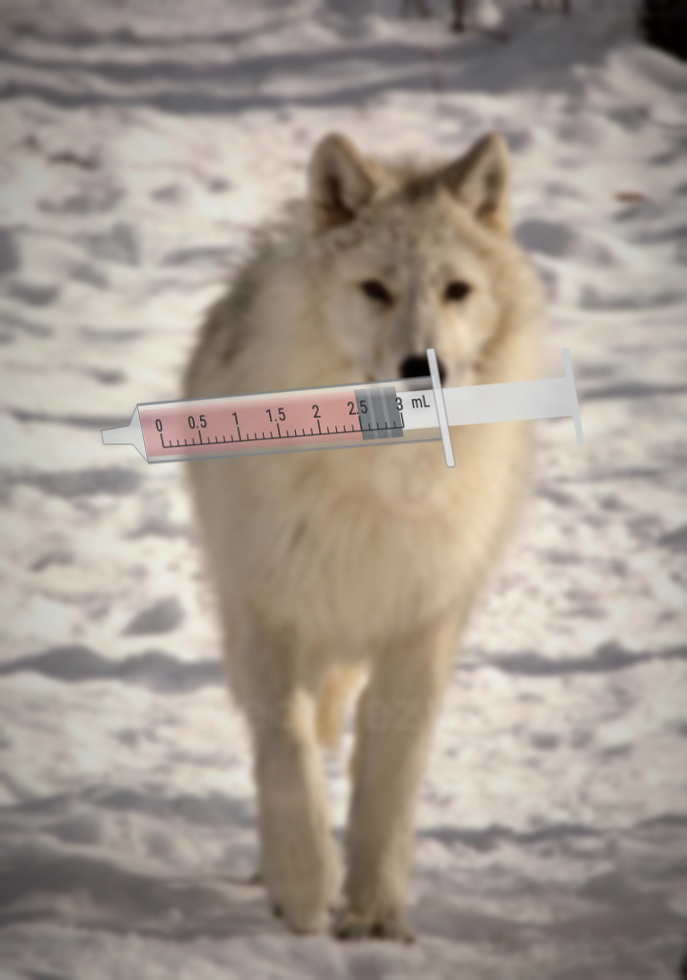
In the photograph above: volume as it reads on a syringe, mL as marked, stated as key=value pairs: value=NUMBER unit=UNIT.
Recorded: value=2.5 unit=mL
